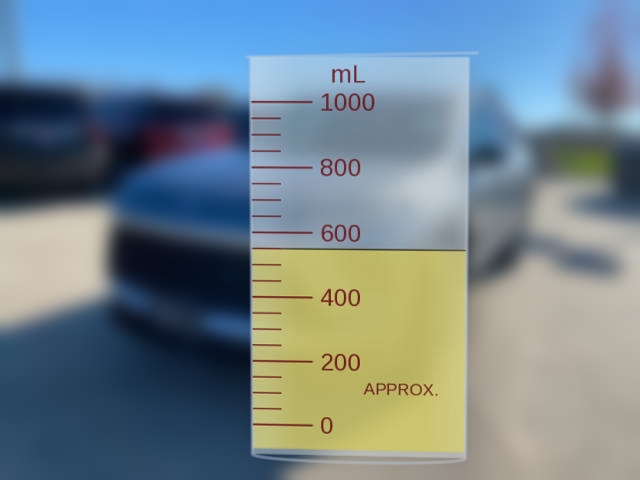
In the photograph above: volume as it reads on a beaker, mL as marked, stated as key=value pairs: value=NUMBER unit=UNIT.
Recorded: value=550 unit=mL
